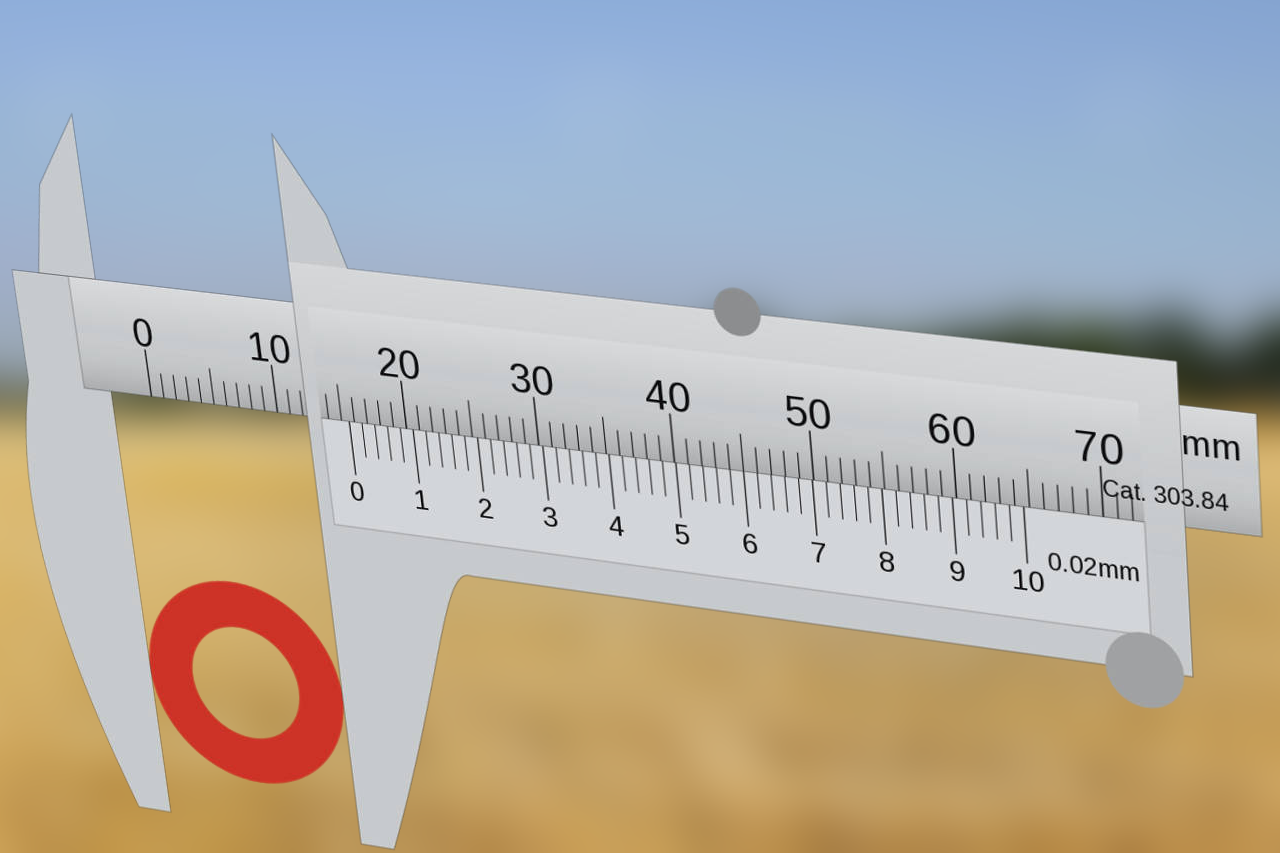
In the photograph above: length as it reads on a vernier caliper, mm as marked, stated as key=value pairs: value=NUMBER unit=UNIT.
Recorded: value=15.6 unit=mm
